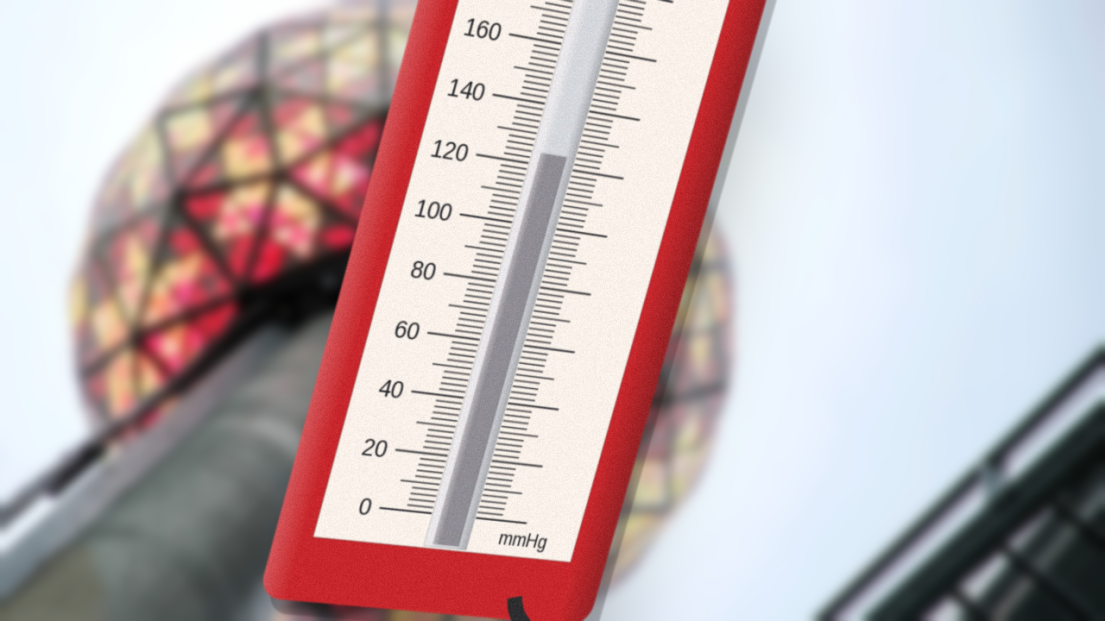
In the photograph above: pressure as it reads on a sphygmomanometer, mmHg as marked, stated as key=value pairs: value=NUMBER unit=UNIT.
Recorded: value=124 unit=mmHg
